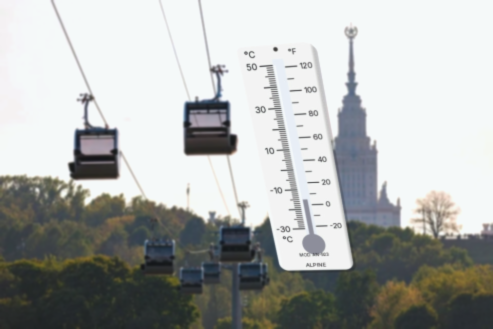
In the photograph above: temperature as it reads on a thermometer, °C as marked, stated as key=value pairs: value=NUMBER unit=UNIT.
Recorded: value=-15 unit=°C
